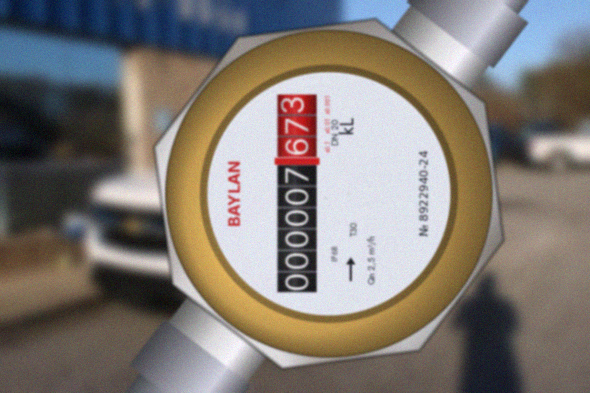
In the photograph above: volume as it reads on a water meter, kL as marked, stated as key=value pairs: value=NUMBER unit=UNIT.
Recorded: value=7.673 unit=kL
